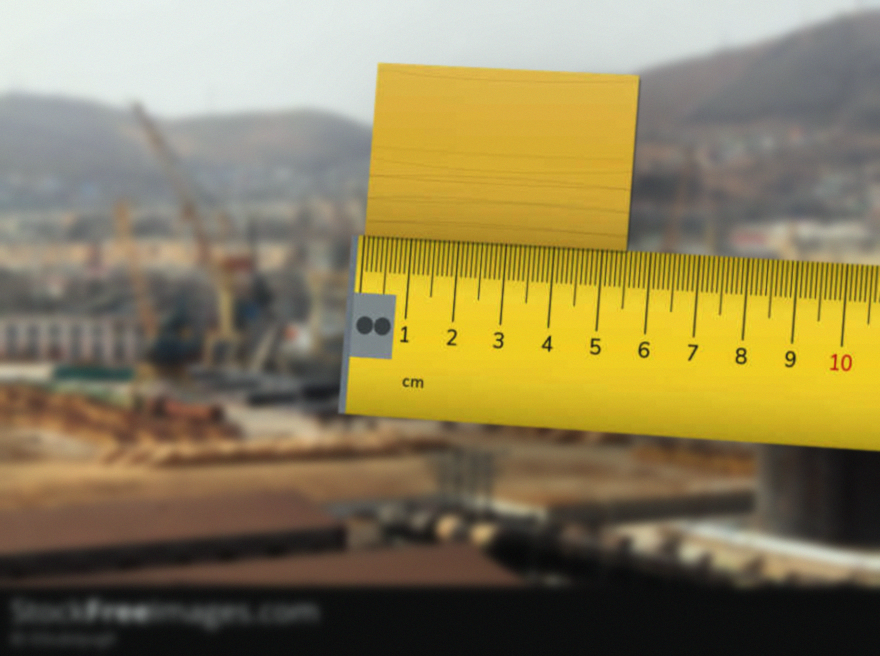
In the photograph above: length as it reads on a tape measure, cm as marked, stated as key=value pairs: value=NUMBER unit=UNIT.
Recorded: value=5.5 unit=cm
